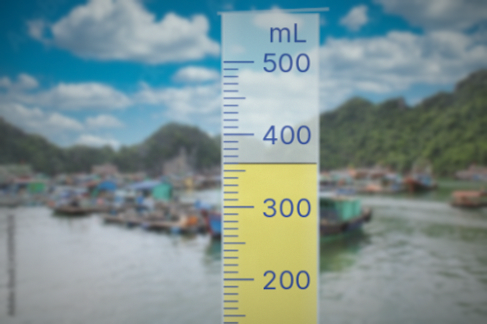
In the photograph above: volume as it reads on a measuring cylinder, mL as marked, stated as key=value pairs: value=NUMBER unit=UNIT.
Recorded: value=360 unit=mL
